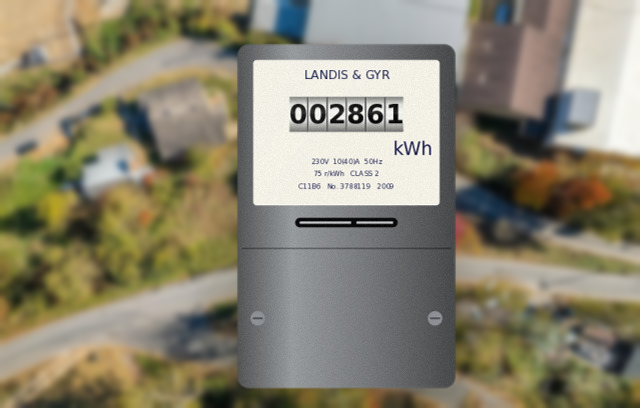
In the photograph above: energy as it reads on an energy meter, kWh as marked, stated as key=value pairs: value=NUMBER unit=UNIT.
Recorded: value=2861 unit=kWh
